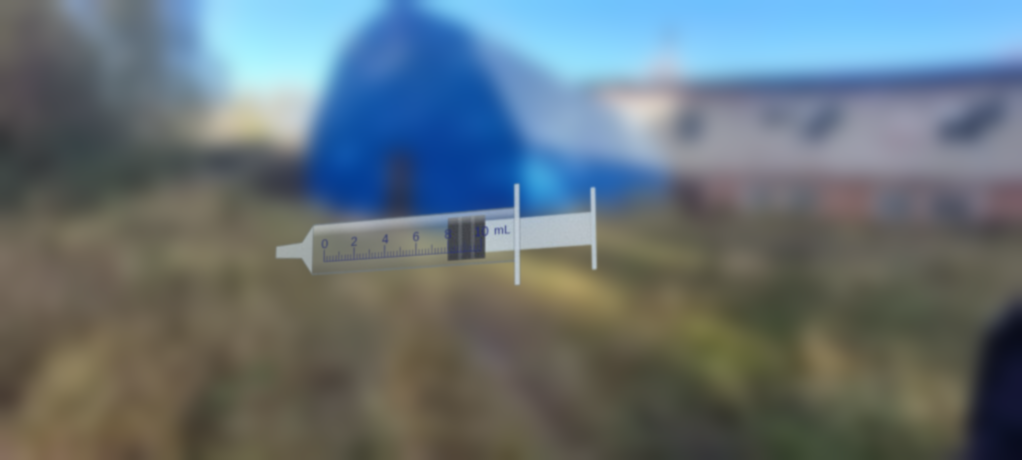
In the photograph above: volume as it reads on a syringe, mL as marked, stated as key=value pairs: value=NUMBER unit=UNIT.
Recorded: value=8 unit=mL
